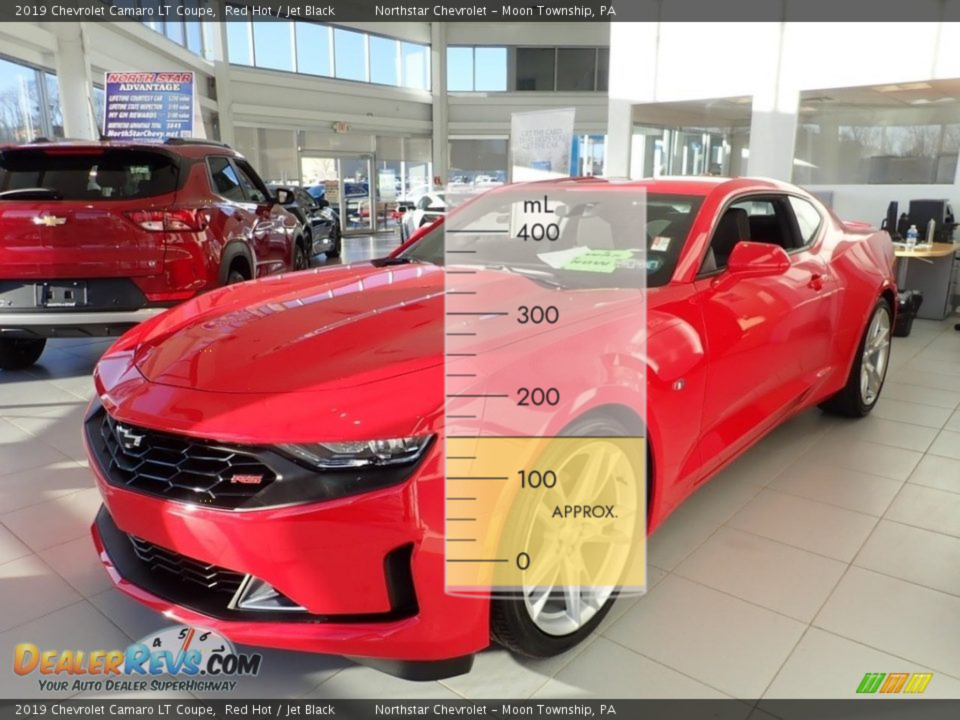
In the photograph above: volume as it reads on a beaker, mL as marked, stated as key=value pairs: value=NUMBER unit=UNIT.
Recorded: value=150 unit=mL
